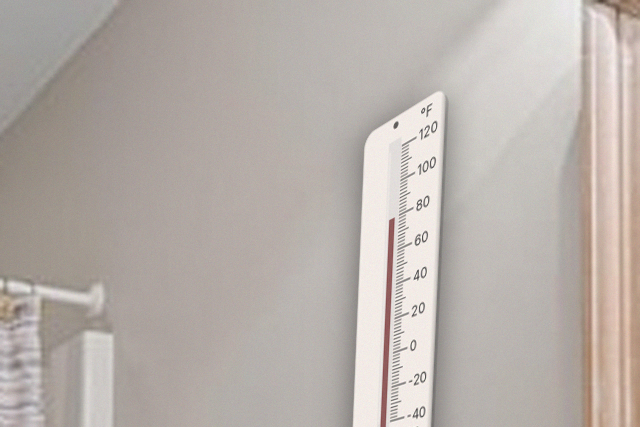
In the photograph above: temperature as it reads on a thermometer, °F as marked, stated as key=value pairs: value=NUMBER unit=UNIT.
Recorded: value=80 unit=°F
